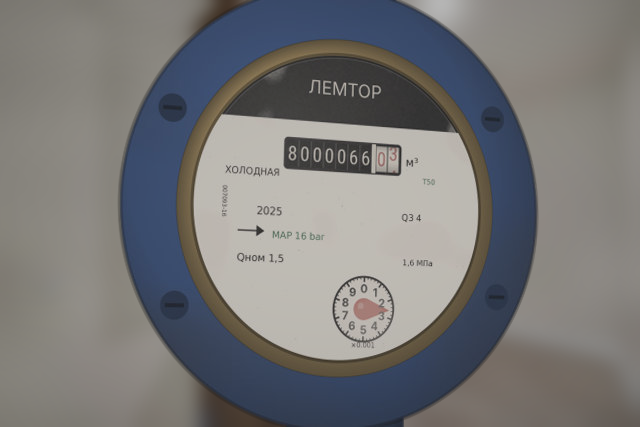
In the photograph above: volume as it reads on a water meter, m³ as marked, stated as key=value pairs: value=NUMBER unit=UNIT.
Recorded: value=8000066.032 unit=m³
